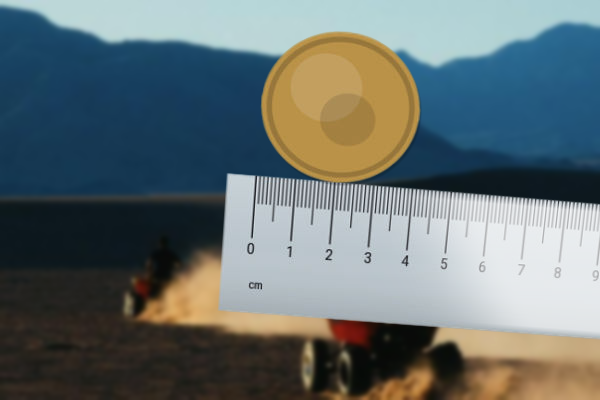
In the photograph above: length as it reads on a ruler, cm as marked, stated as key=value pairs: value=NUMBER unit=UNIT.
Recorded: value=4 unit=cm
